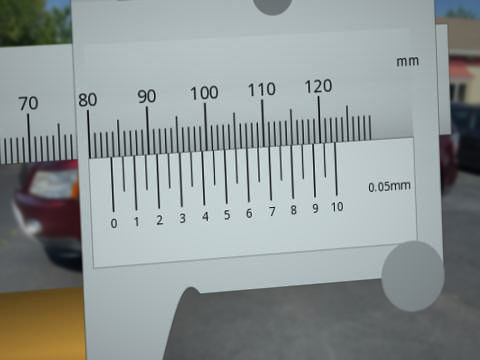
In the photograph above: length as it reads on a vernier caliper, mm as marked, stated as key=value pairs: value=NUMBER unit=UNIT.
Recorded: value=83.6 unit=mm
